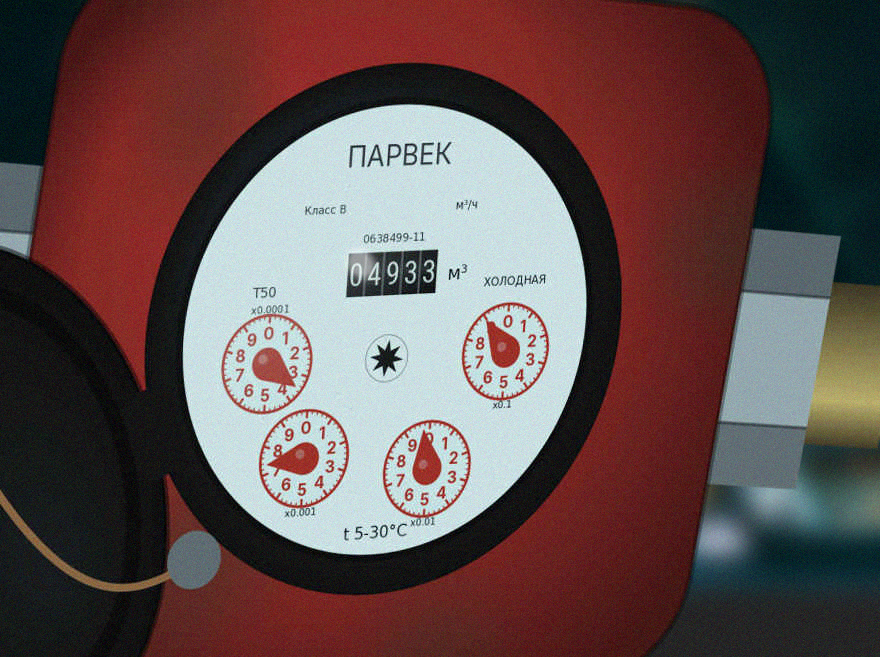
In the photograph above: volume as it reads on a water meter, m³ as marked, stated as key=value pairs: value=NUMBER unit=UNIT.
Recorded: value=4933.8973 unit=m³
